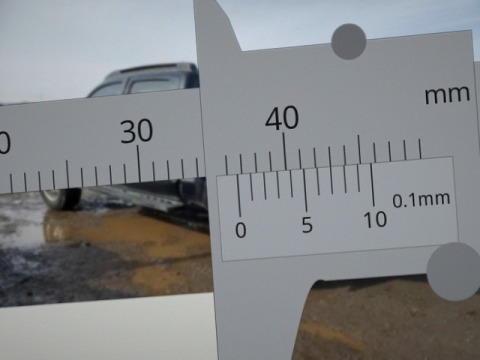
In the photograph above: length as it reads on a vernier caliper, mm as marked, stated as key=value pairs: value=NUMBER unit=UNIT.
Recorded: value=36.7 unit=mm
